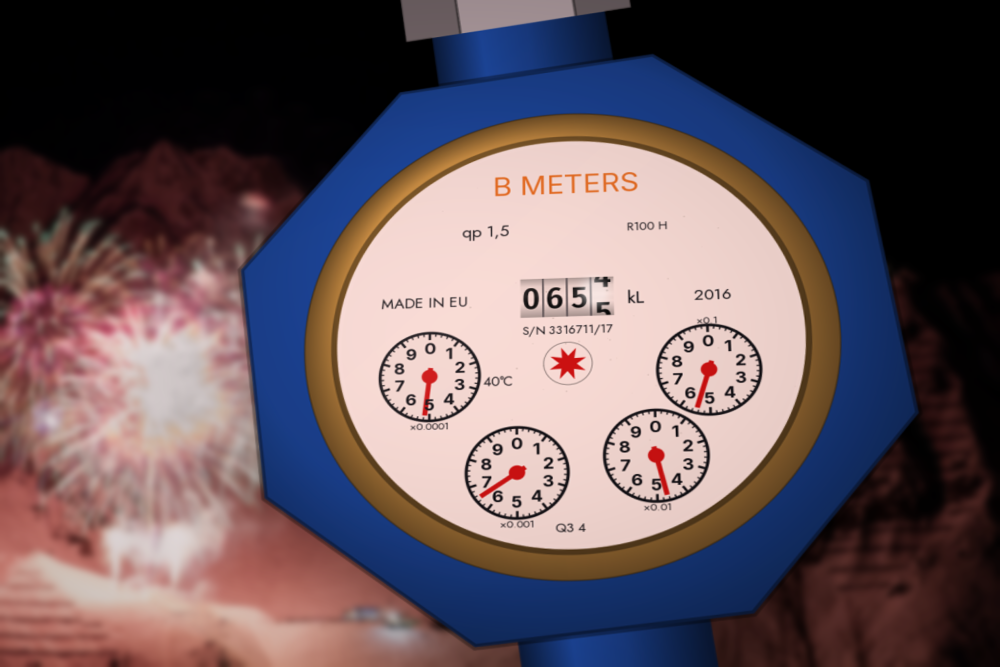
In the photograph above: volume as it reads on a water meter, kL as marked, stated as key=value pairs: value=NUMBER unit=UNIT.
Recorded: value=654.5465 unit=kL
